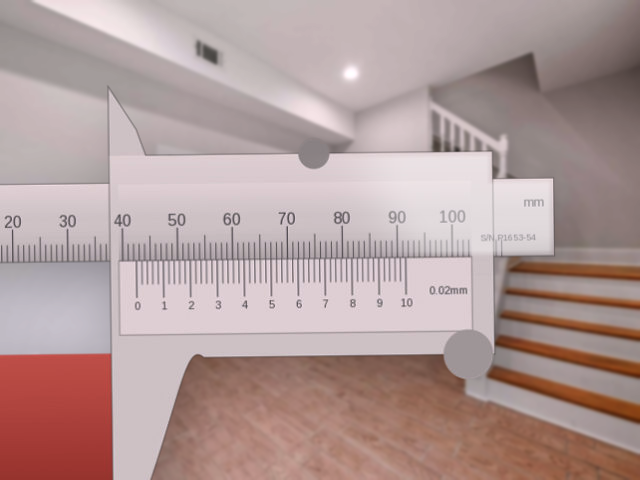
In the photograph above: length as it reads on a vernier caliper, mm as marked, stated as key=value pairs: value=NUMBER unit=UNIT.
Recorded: value=42.5 unit=mm
